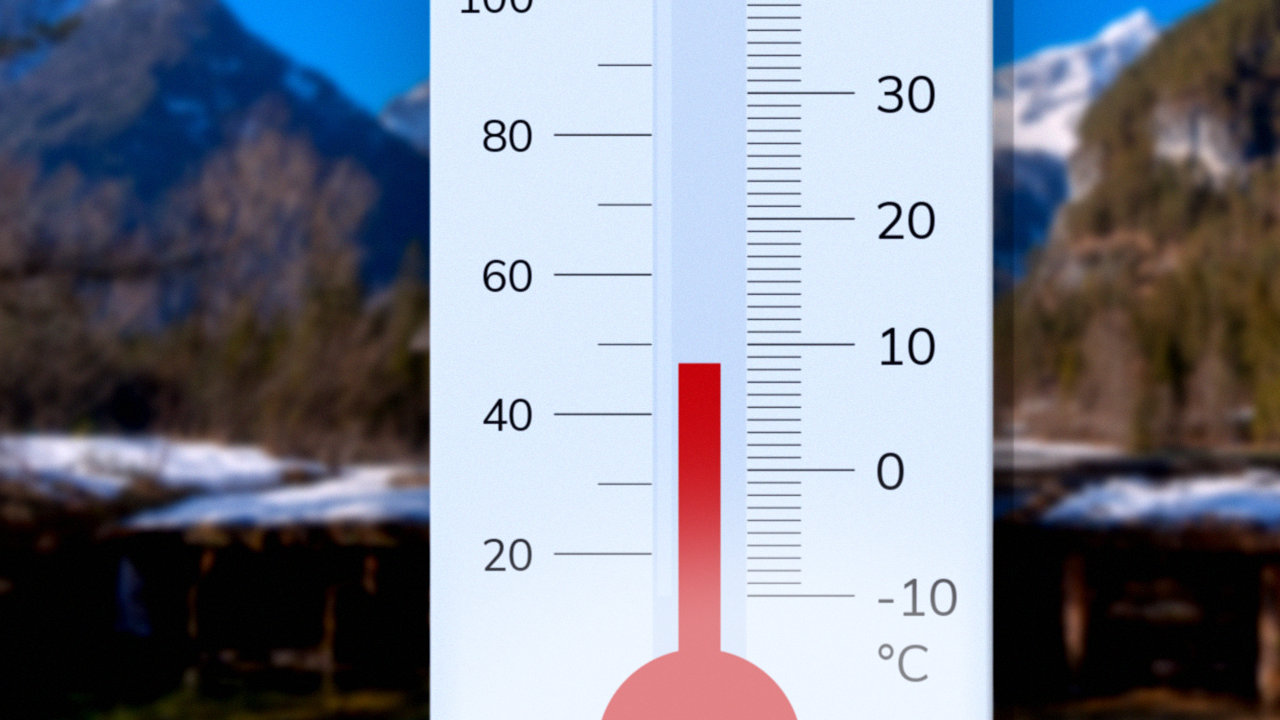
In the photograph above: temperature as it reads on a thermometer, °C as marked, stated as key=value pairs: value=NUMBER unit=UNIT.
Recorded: value=8.5 unit=°C
